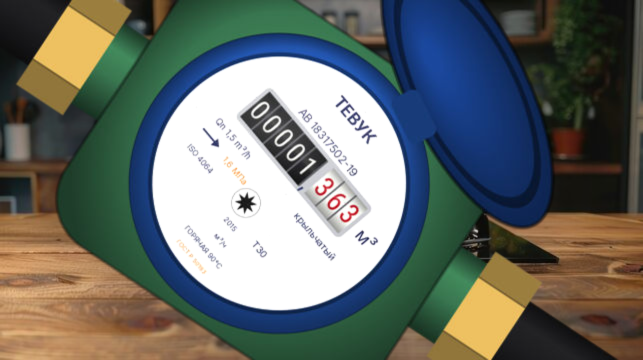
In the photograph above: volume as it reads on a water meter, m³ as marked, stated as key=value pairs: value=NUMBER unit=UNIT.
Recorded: value=1.363 unit=m³
